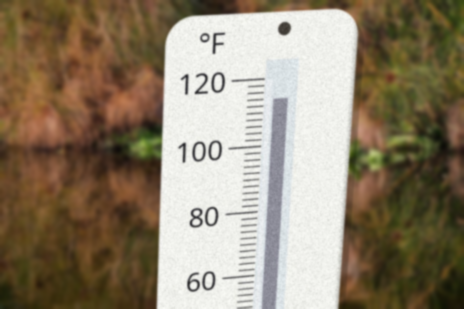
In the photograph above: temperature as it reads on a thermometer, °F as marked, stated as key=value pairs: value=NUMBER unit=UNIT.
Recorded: value=114 unit=°F
